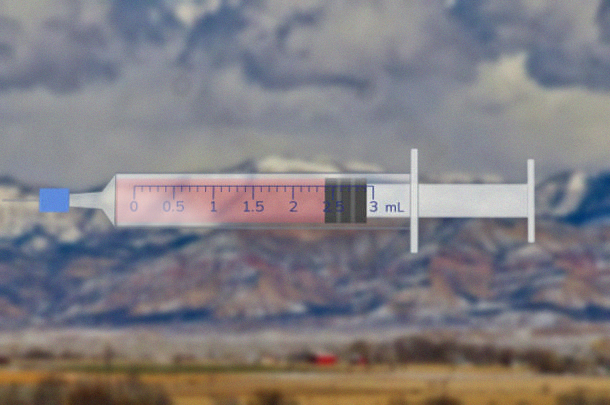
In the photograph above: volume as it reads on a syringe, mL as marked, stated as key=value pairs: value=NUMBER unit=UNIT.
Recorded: value=2.4 unit=mL
